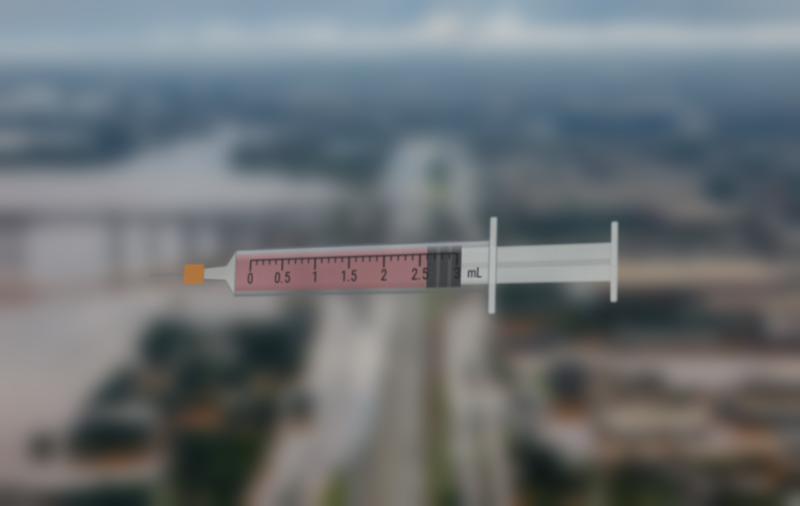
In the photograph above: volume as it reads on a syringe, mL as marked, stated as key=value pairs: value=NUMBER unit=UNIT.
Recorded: value=2.6 unit=mL
